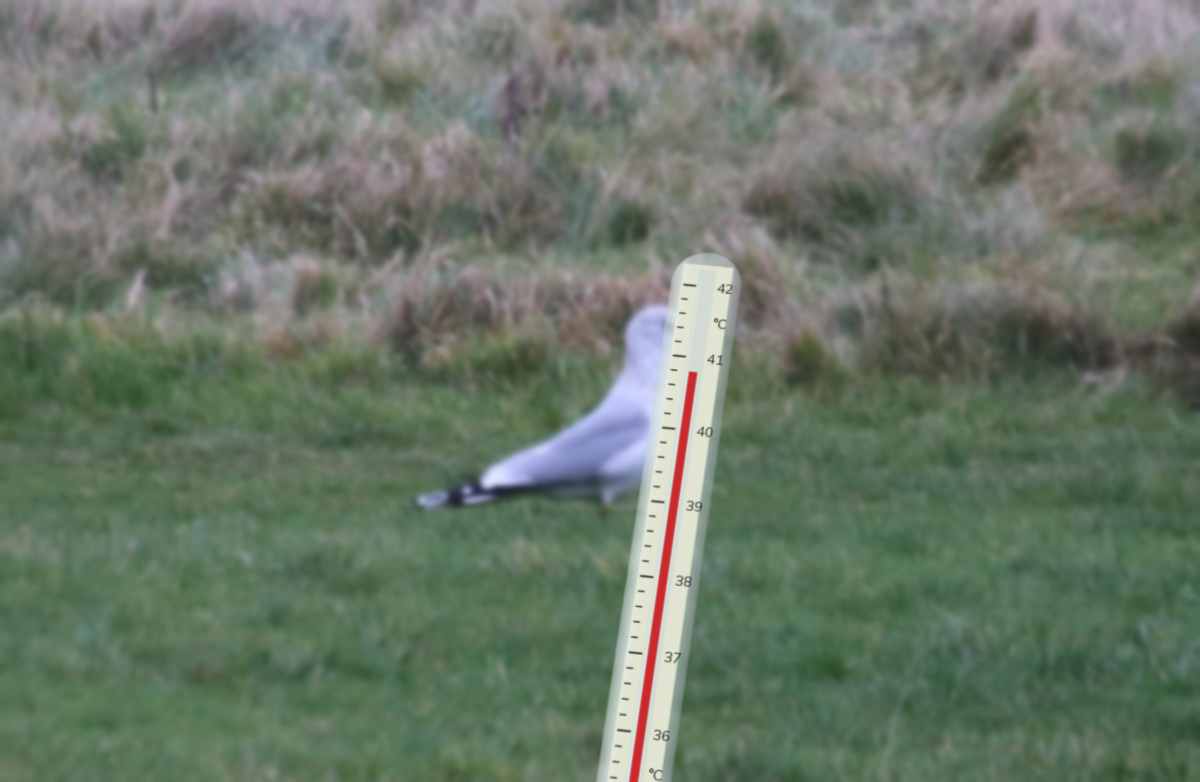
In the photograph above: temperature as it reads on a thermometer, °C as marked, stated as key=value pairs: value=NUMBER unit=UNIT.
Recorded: value=40.8 unit=°C
